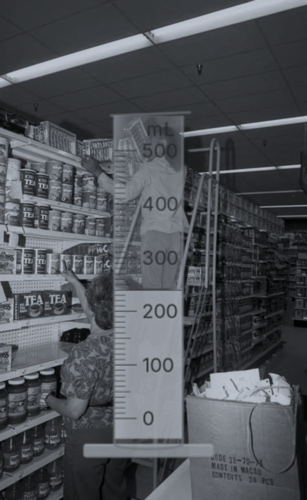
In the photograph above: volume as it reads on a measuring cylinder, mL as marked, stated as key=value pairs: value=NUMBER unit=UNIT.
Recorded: value=240 unit=mL
